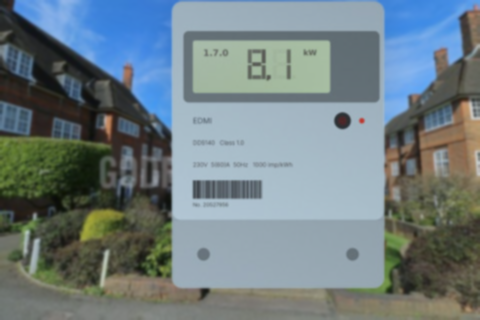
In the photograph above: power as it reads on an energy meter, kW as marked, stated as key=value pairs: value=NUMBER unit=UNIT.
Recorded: value=8.1 unit=kW
